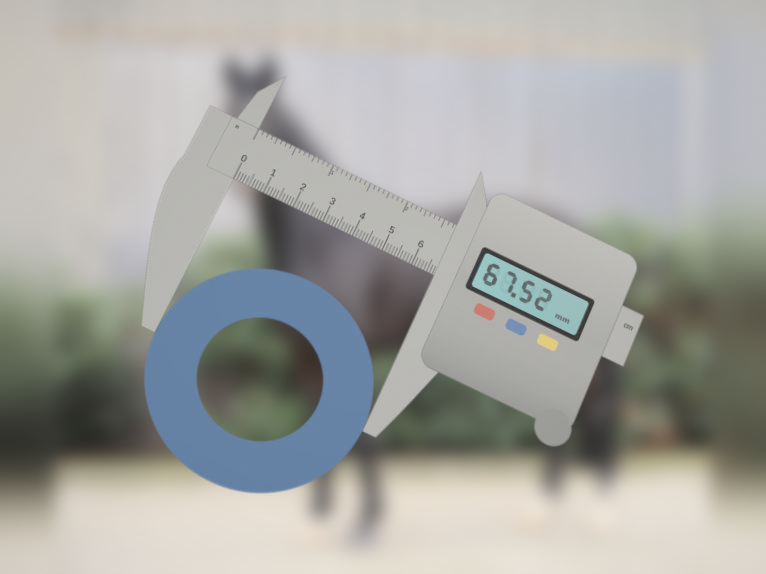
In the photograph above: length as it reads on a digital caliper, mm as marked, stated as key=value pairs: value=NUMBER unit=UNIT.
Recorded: value=67.52 unit=mm
